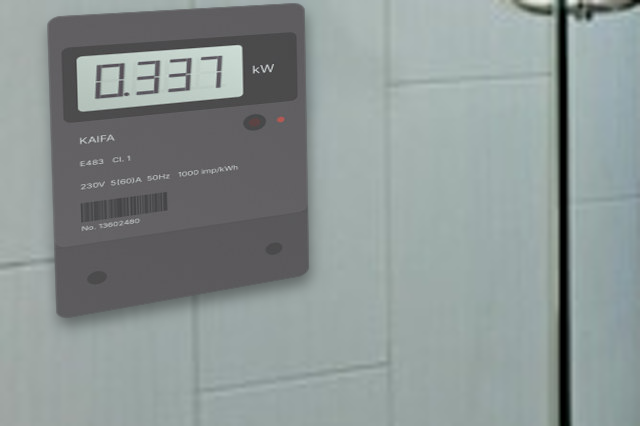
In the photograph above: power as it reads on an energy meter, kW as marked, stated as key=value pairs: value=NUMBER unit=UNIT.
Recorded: value=0.337 unit=kW
